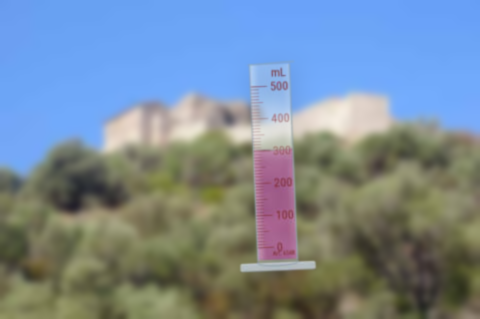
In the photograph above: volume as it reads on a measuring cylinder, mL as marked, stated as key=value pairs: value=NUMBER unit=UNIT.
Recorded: value=300 unit=mL
